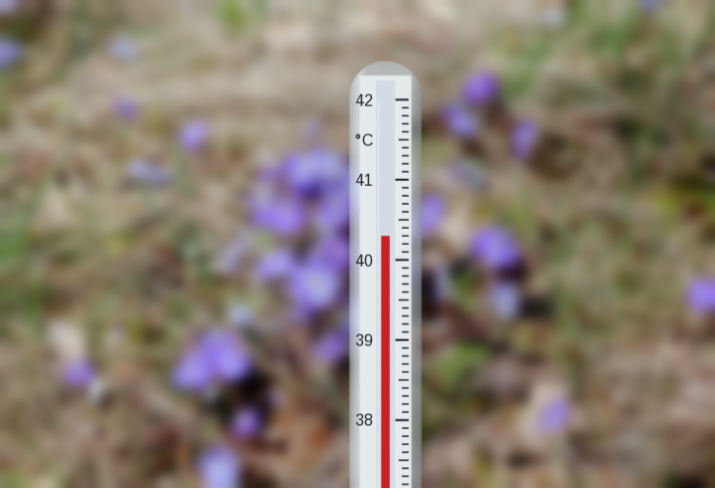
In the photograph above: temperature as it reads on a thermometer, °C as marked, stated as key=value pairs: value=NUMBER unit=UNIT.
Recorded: value=40.3 unit=°C
